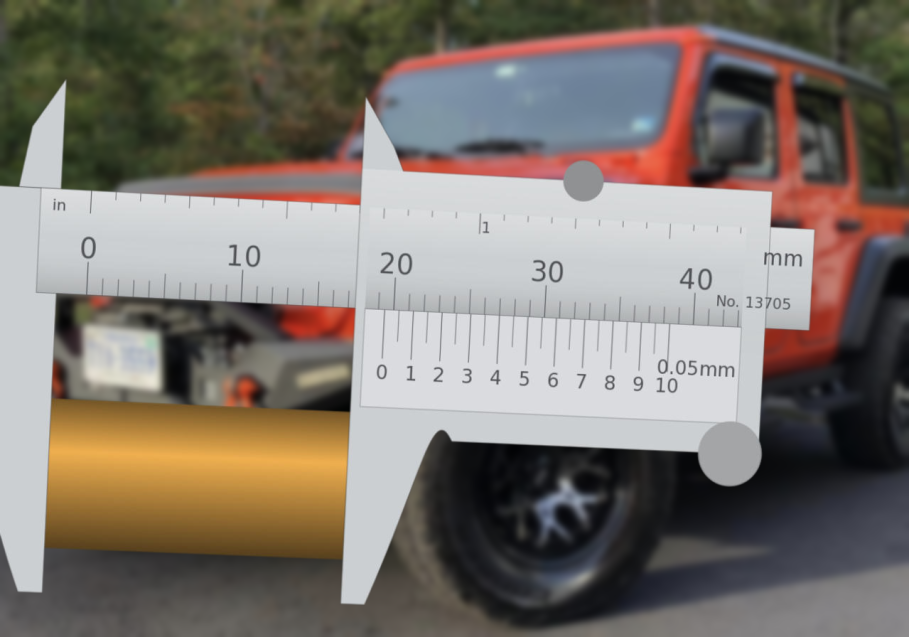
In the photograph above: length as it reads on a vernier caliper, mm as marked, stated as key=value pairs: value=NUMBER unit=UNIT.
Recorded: value=19.4 unit=mm
